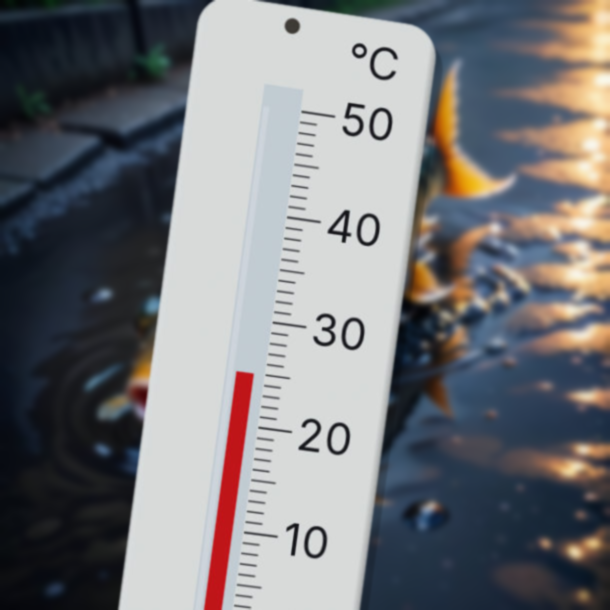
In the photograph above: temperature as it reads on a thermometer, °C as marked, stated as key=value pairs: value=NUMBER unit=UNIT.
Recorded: value=25 unit=°C
